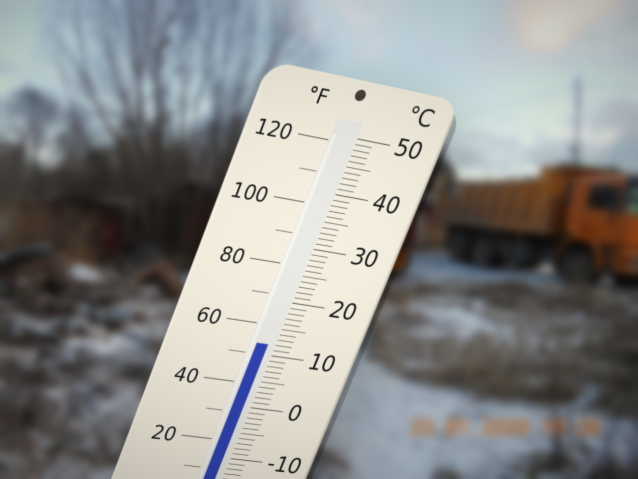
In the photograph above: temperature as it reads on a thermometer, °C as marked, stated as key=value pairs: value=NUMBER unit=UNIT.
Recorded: value=12 unit=°C
